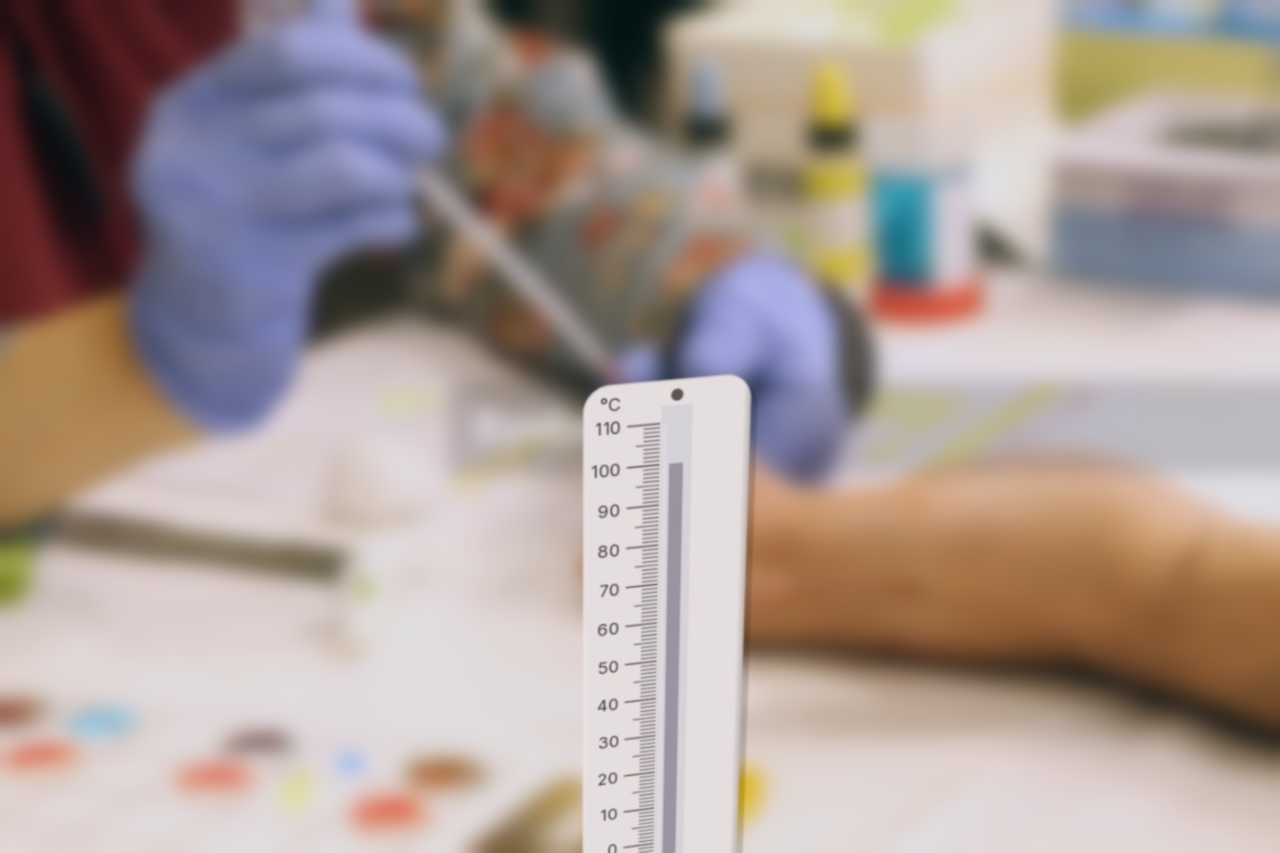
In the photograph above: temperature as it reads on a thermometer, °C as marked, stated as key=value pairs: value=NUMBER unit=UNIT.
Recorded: value=100 unit=°C
